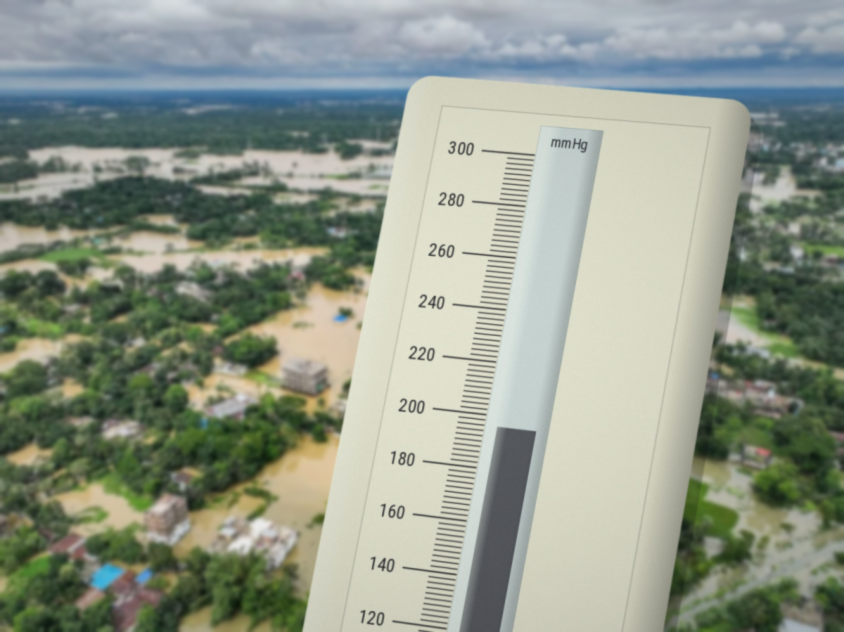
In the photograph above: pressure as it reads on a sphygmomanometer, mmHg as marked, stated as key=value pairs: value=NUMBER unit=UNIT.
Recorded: value=196 unit=mmHg
